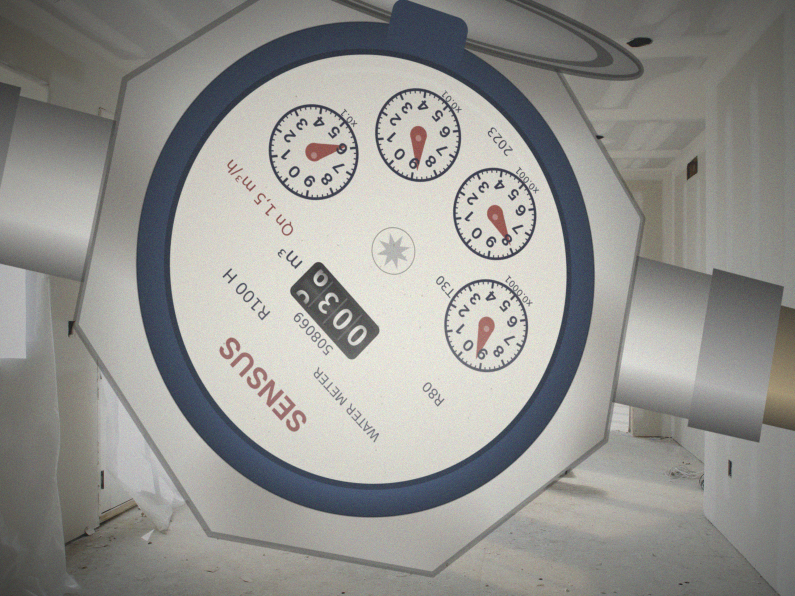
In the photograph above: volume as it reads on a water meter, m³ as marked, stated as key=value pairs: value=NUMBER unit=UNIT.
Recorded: value=38.5879 unit=m³
